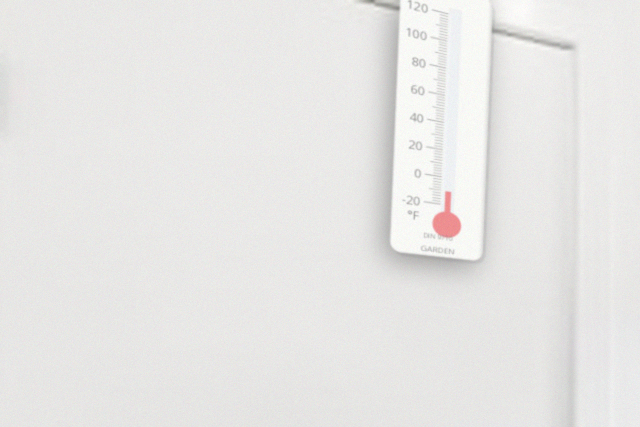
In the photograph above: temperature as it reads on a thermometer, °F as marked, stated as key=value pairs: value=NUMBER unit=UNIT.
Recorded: value=-10 unit=°F
